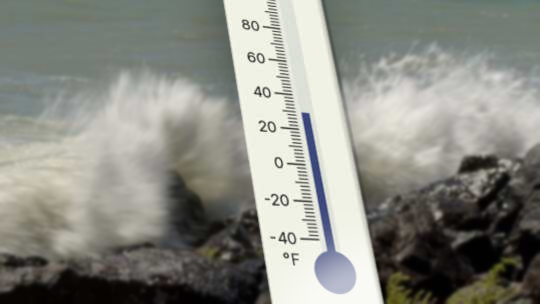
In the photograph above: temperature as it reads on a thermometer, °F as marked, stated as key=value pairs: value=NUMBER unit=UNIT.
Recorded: value=30 unit=°F
